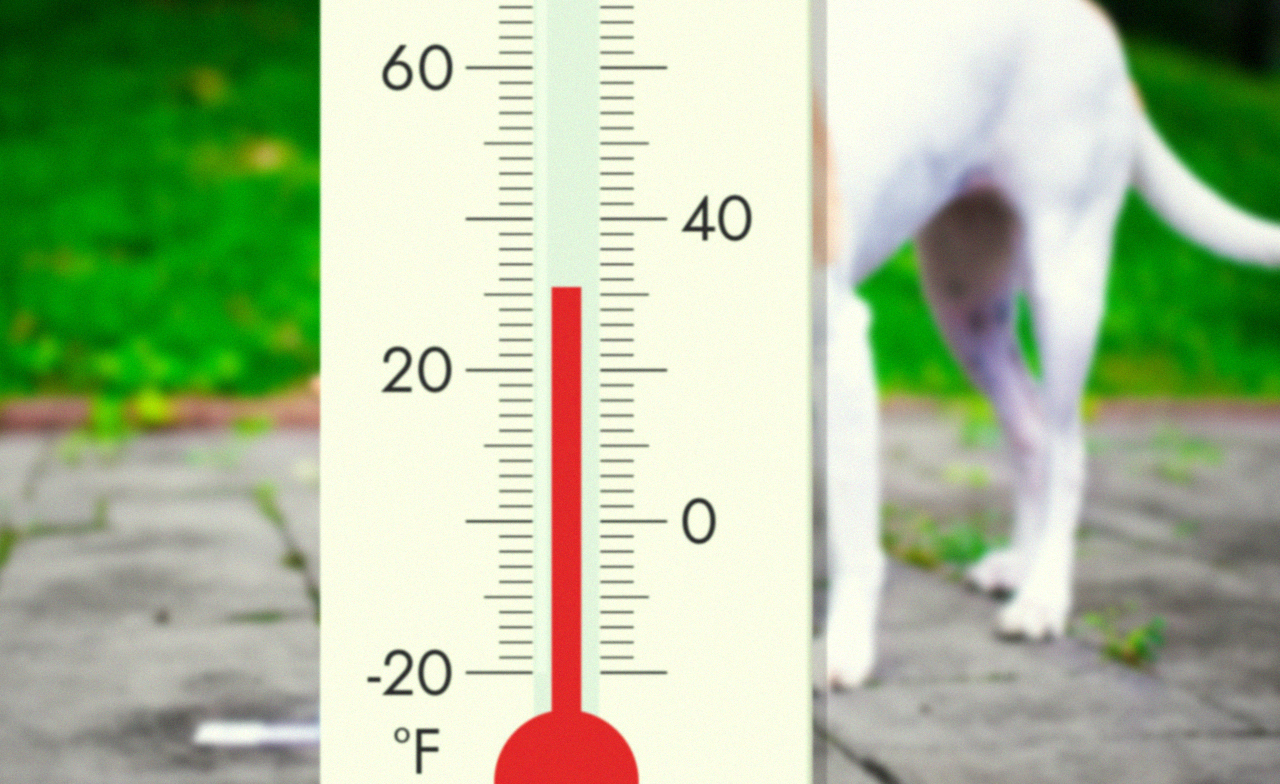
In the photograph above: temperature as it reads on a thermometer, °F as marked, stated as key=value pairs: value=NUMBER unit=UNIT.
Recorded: value=31 unit=°F
